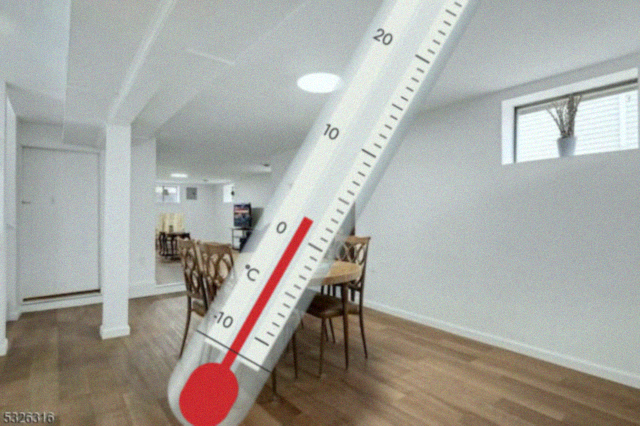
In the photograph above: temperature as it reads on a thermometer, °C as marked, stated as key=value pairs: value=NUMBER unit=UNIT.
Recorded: value=2 unit=°C
